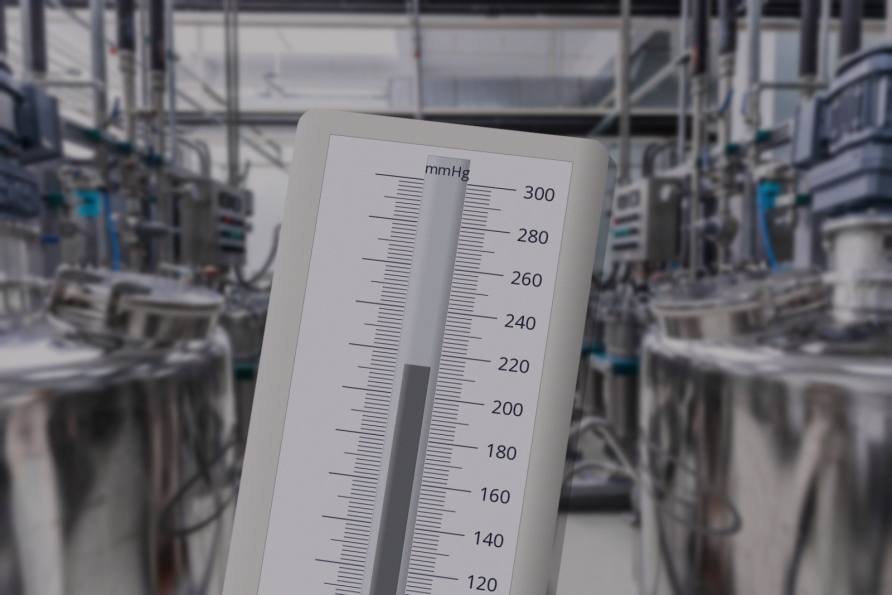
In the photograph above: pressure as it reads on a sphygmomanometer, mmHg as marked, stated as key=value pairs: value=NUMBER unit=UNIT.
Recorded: value=214 unit=mmHg
